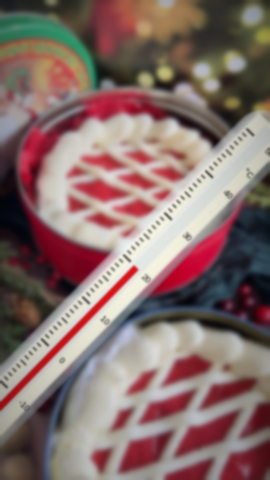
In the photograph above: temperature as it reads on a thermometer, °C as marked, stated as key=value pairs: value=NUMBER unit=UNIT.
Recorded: value=20 unit=°C
